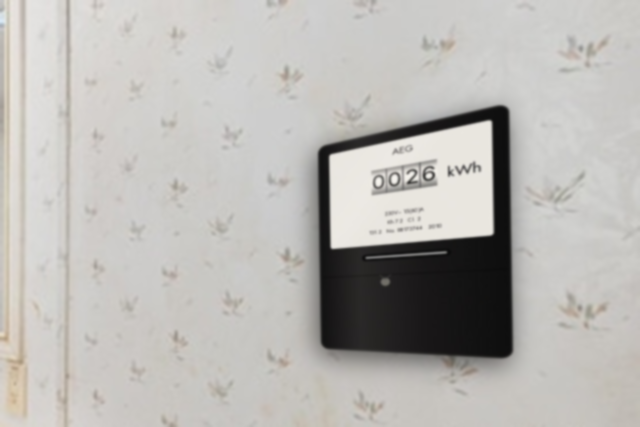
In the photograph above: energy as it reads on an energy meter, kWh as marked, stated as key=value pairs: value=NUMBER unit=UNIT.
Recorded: value=26 unit=kWh
